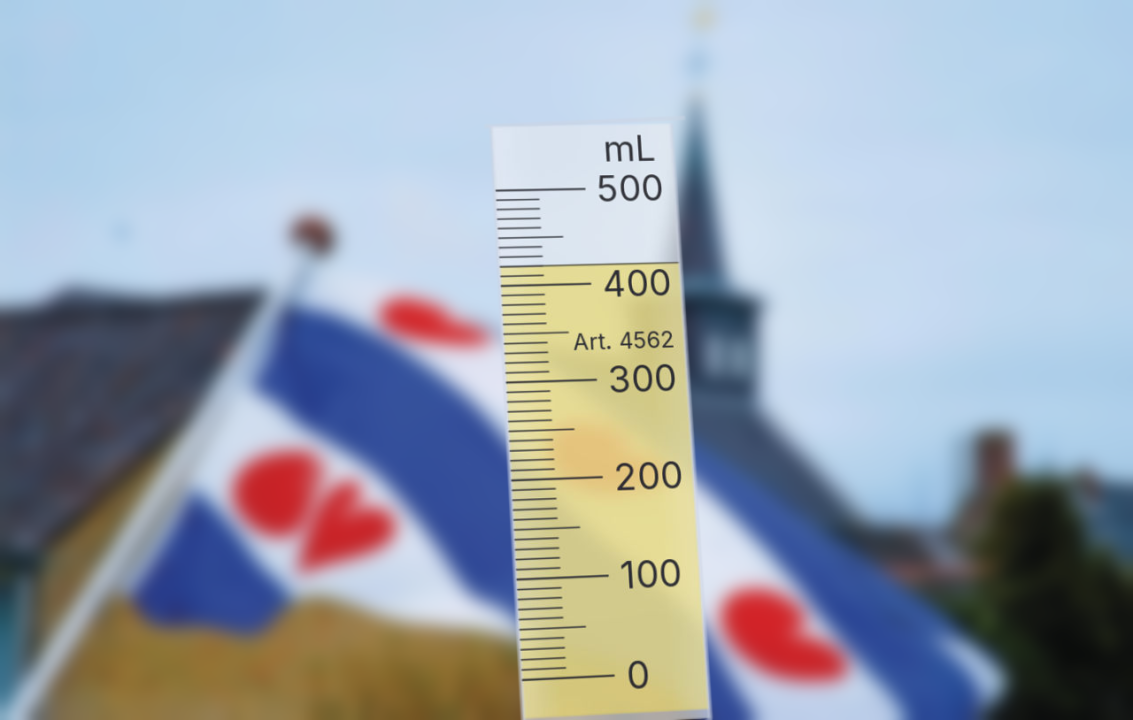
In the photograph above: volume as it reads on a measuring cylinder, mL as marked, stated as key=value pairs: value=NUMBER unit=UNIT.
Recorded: value=420 unit=mL
